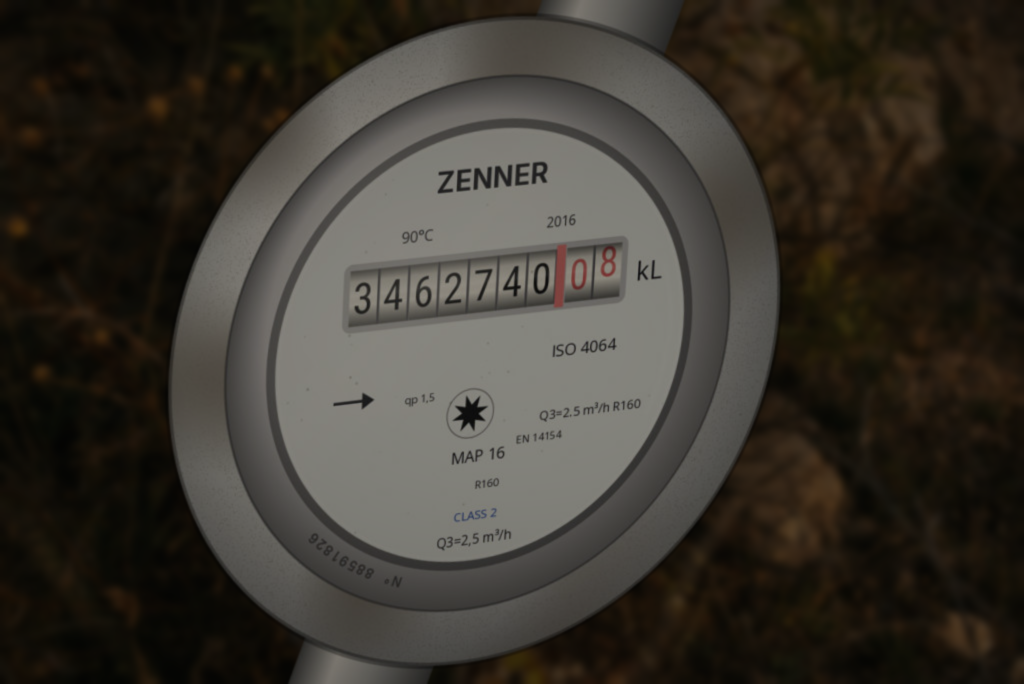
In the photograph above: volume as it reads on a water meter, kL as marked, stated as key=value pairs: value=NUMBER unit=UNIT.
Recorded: value=3462740.08 unit=kL
